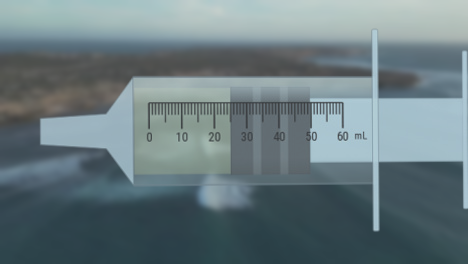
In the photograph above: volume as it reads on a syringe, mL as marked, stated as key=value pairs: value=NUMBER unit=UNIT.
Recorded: value=25 unit=mL
